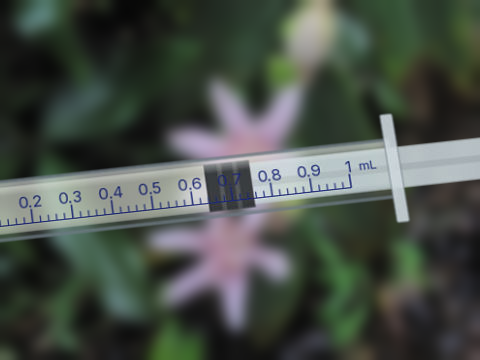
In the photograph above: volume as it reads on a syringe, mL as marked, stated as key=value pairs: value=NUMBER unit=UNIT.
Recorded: value=0.64 unit=mL
